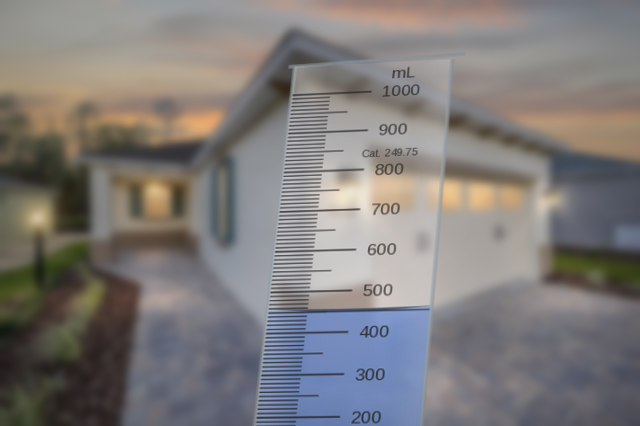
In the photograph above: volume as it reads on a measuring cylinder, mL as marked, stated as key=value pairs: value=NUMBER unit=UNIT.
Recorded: value=450 unit=mL
